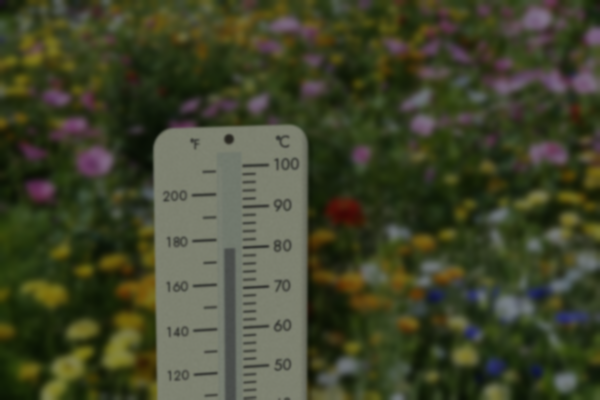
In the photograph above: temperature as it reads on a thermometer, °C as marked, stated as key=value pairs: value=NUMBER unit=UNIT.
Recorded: value=80 unit=°C
